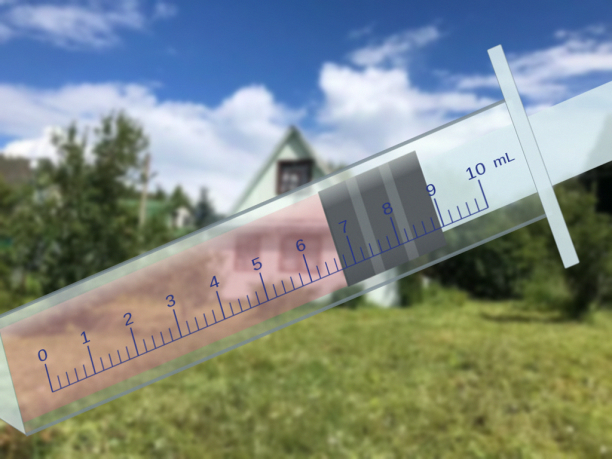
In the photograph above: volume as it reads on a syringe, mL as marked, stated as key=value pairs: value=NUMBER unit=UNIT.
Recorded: value=6.7 unit=mL
